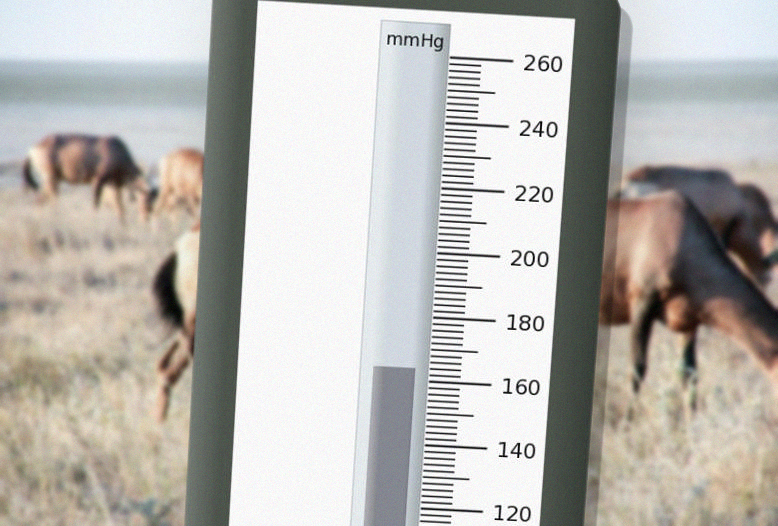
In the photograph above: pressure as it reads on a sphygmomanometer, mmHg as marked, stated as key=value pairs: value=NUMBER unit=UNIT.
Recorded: value=164 unit=mmHg
